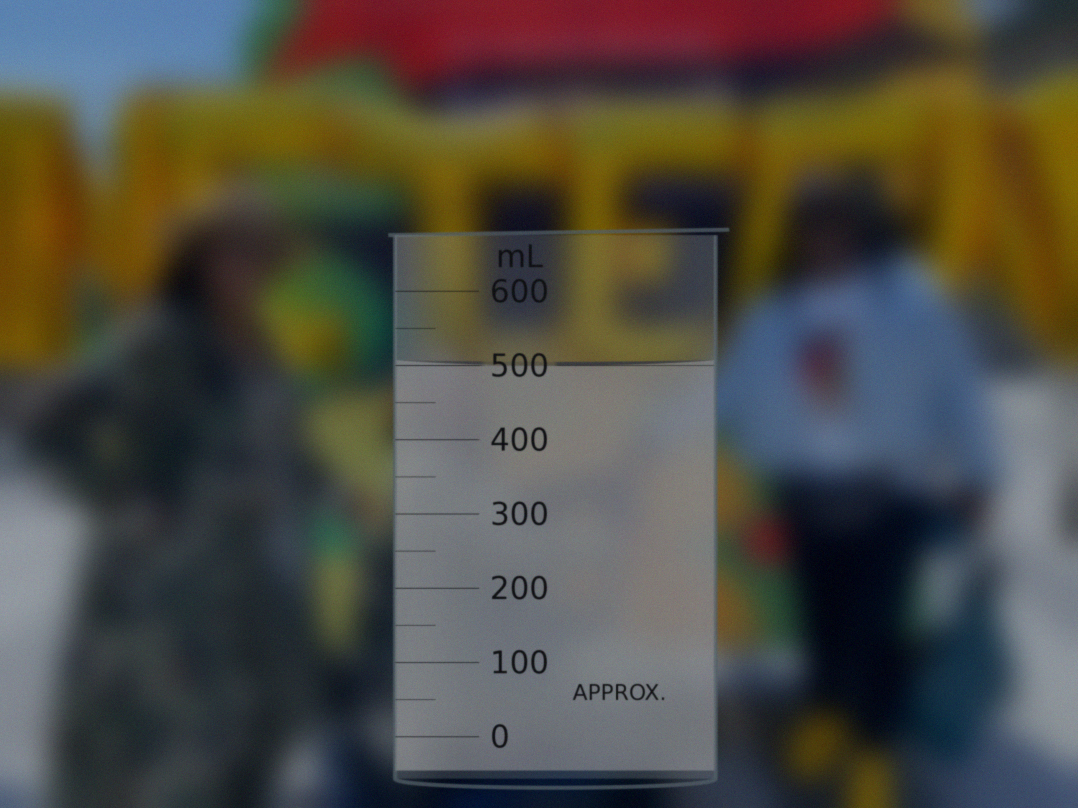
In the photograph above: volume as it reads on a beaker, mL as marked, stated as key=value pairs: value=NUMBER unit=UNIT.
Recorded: value=500 unit=mL
